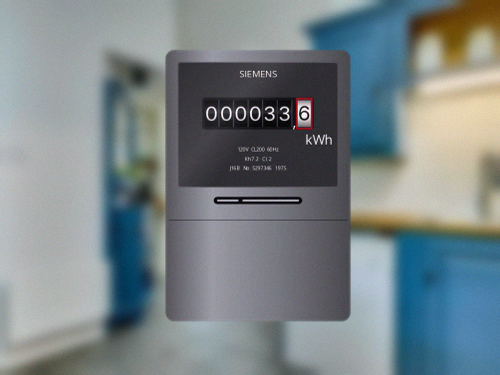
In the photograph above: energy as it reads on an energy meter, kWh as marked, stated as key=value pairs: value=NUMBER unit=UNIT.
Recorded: value=33.6 unit=kWh
